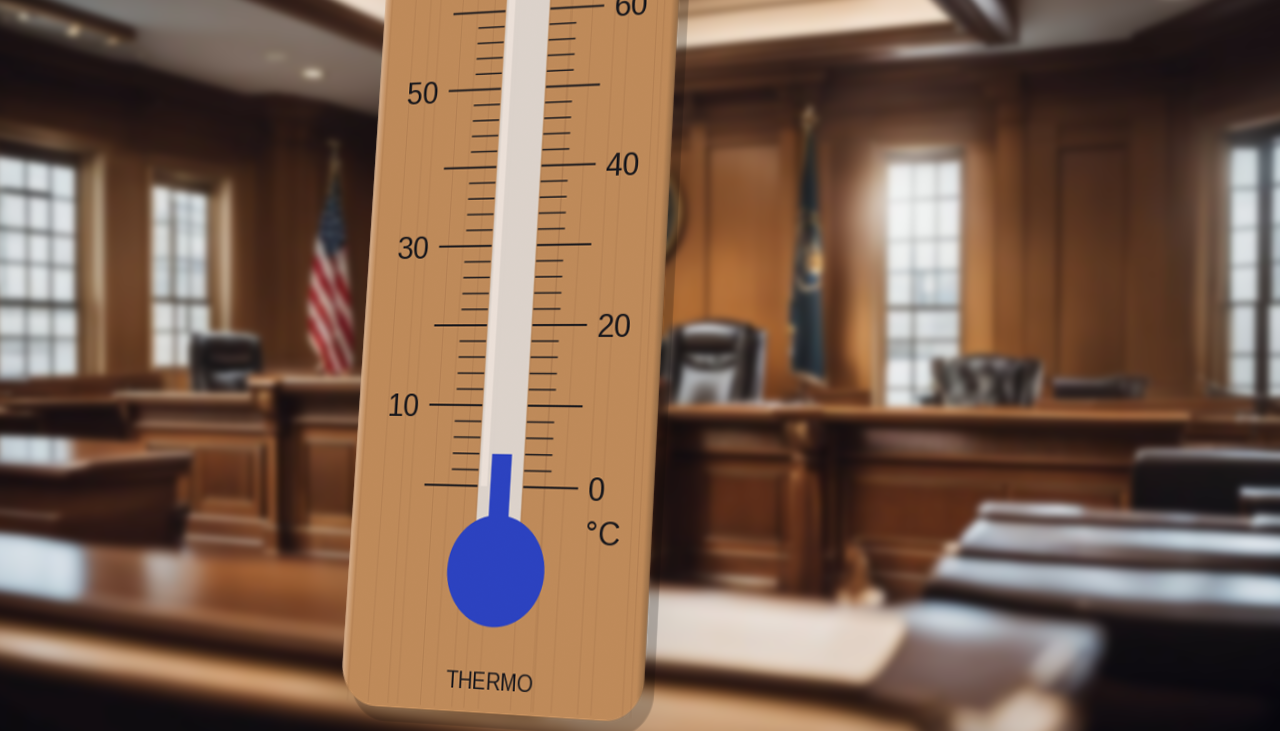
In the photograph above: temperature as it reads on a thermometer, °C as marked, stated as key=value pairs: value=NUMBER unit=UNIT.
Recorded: value=4 unit=°C
